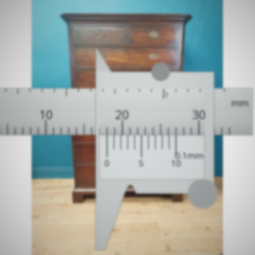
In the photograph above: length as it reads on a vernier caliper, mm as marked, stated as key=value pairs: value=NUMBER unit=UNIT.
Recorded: value=18.0 unit=mm
